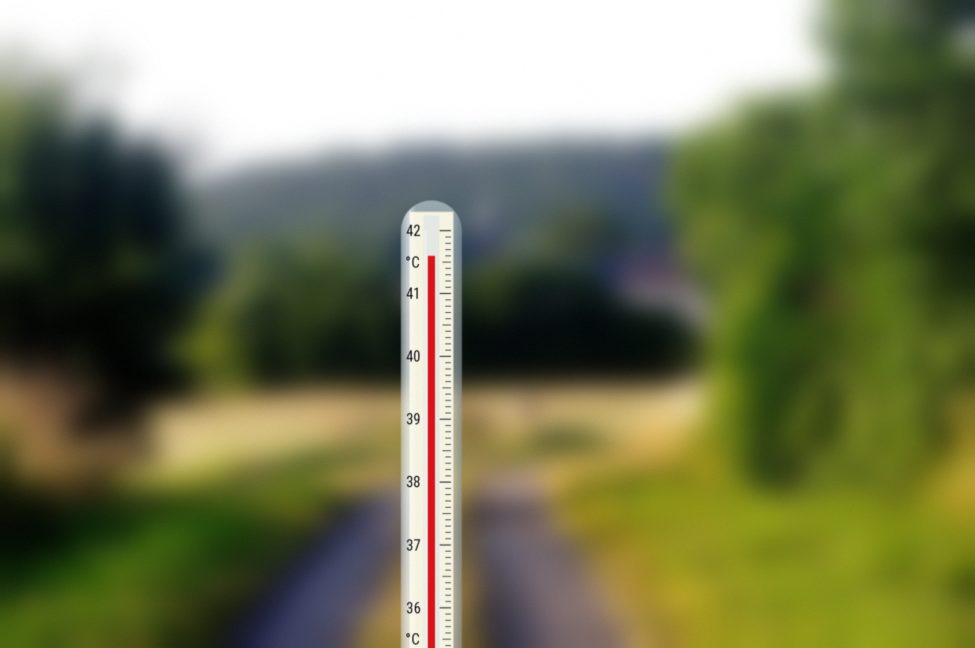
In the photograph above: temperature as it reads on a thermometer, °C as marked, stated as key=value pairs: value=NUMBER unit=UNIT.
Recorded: value=41.6 unit=°C
